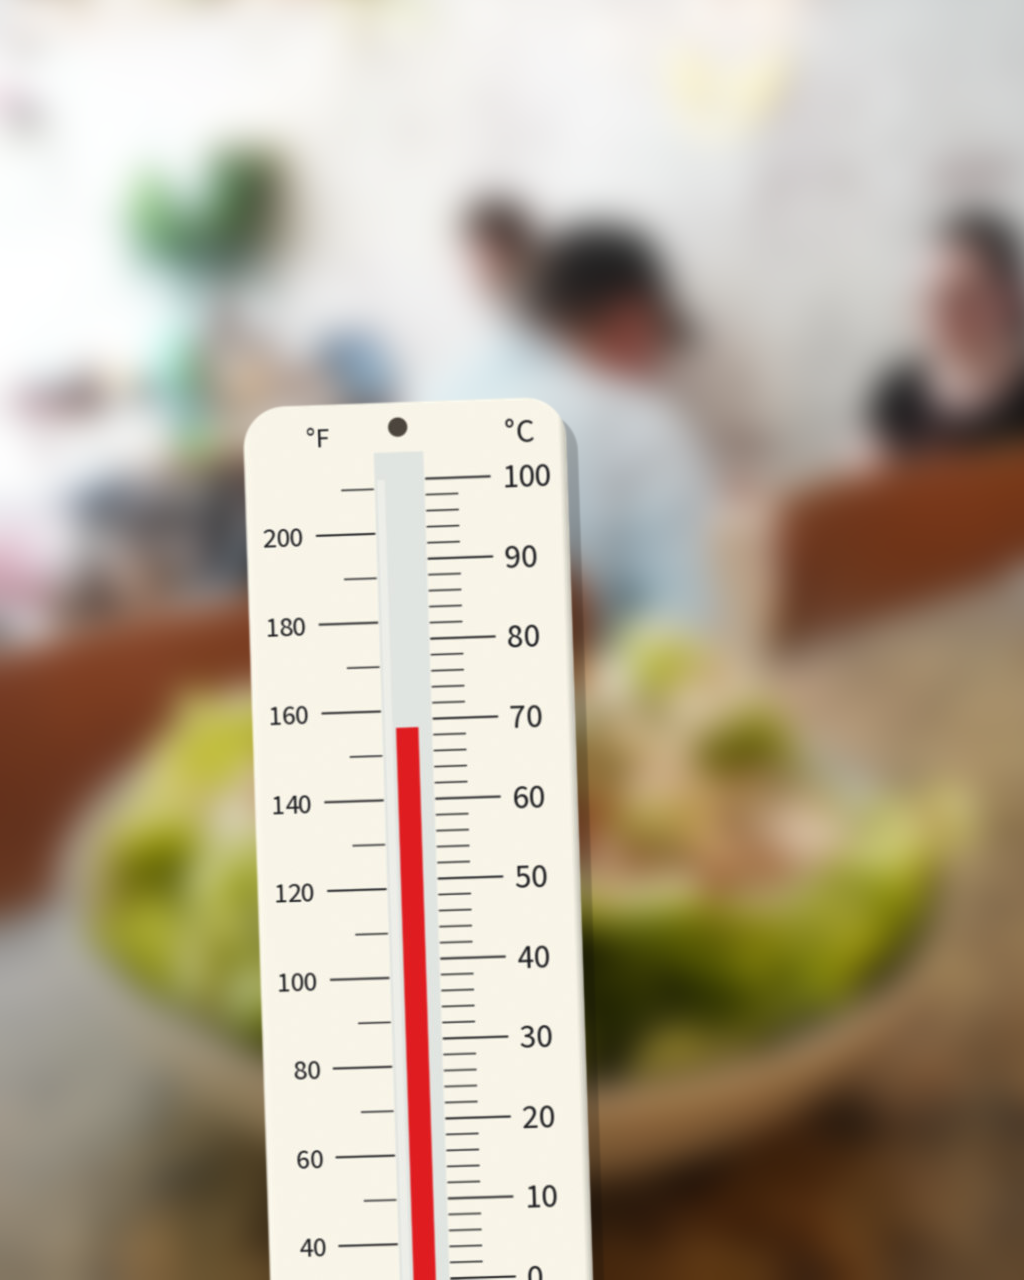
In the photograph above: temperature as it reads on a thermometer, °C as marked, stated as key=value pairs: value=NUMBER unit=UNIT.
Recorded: value=69 unit=°C
